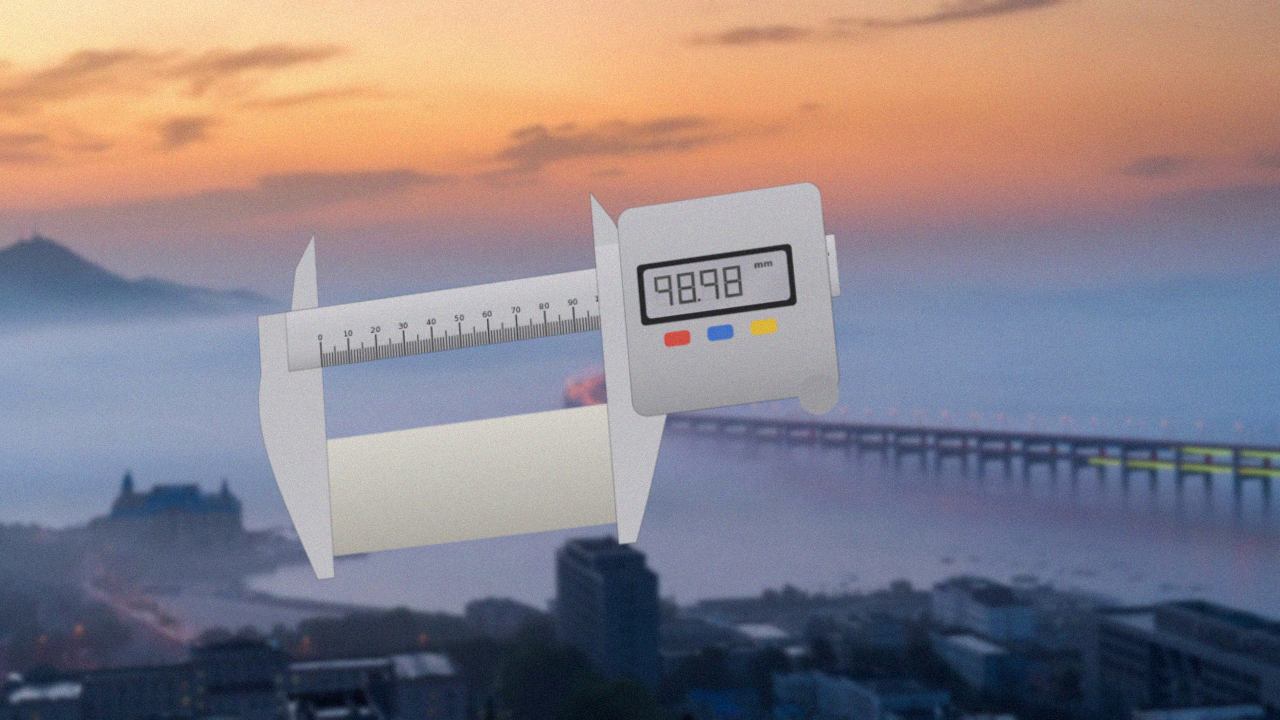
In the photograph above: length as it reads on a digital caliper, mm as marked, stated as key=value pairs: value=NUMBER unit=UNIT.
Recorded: value=98.98 unit=mm
